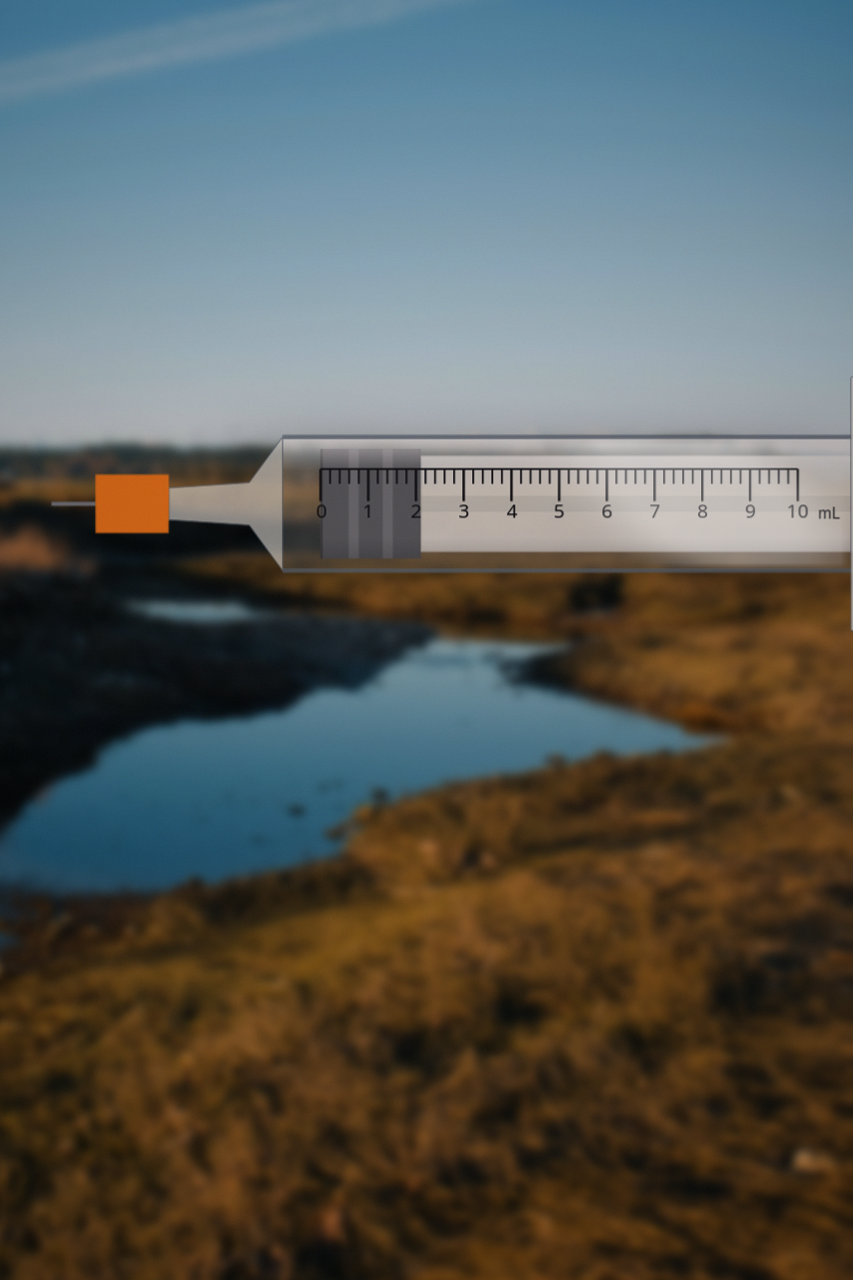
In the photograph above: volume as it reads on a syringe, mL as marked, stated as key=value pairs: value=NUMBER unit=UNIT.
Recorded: value=0 unit=mL
